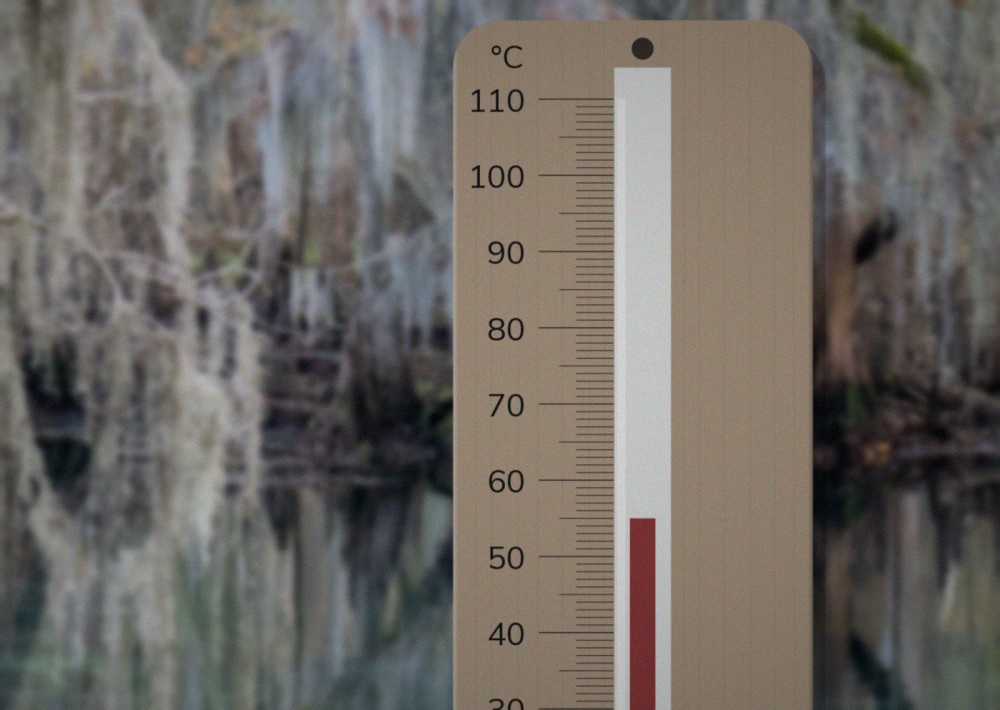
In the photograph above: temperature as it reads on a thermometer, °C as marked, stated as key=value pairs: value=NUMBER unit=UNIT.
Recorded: value=55 unit=°C
